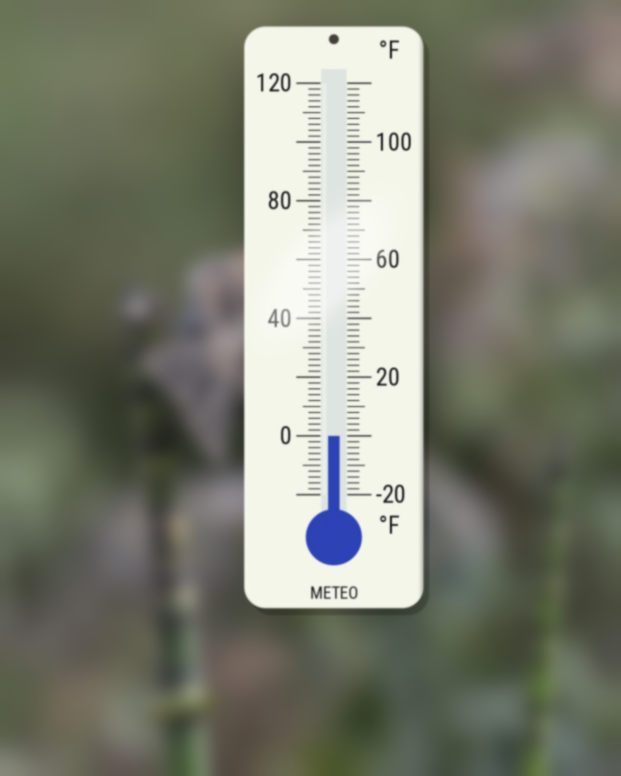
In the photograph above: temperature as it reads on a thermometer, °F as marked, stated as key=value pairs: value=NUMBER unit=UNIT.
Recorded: value=0 unit=°F
